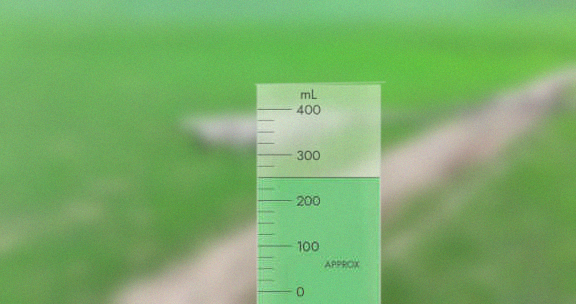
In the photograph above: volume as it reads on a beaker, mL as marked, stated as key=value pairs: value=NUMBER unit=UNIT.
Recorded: value=250 unit=mL
